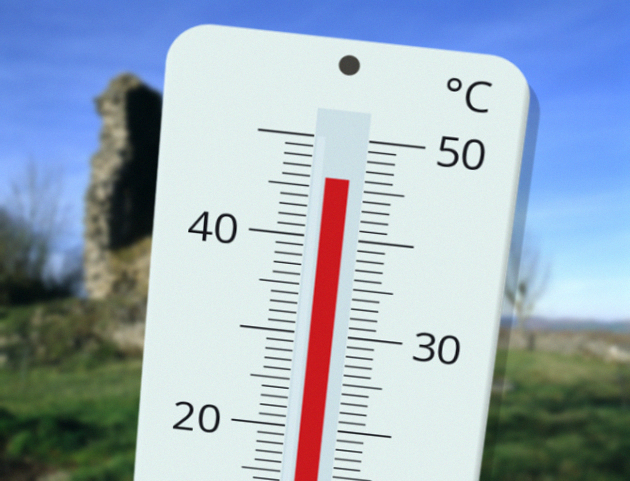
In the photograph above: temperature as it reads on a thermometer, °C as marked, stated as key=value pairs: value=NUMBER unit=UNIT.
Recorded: value=46 unit=°C
